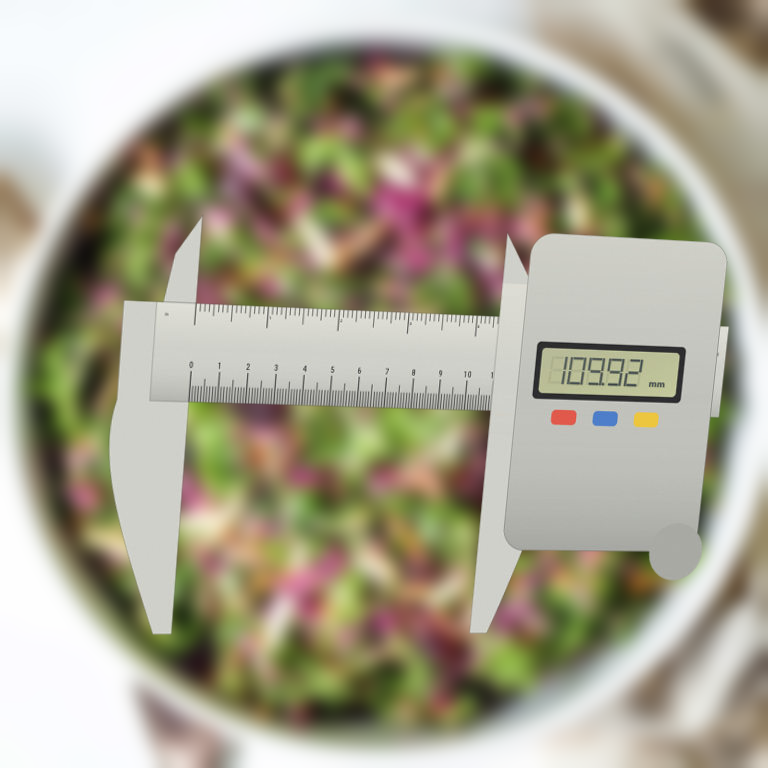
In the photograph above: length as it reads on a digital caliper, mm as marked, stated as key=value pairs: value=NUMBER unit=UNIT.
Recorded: value=109.92 unit=mm
